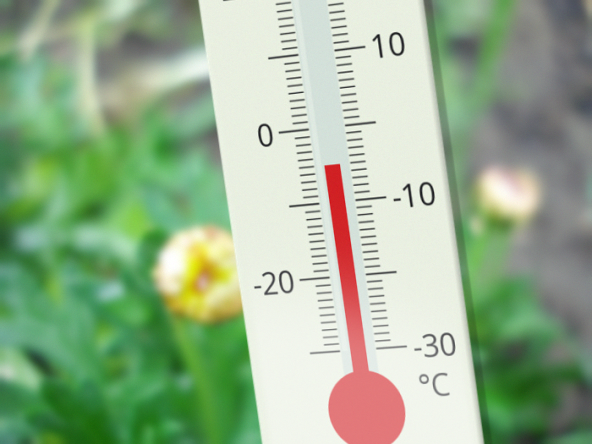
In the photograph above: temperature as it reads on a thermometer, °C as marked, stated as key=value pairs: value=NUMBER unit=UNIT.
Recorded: value=-5 unit=°C
